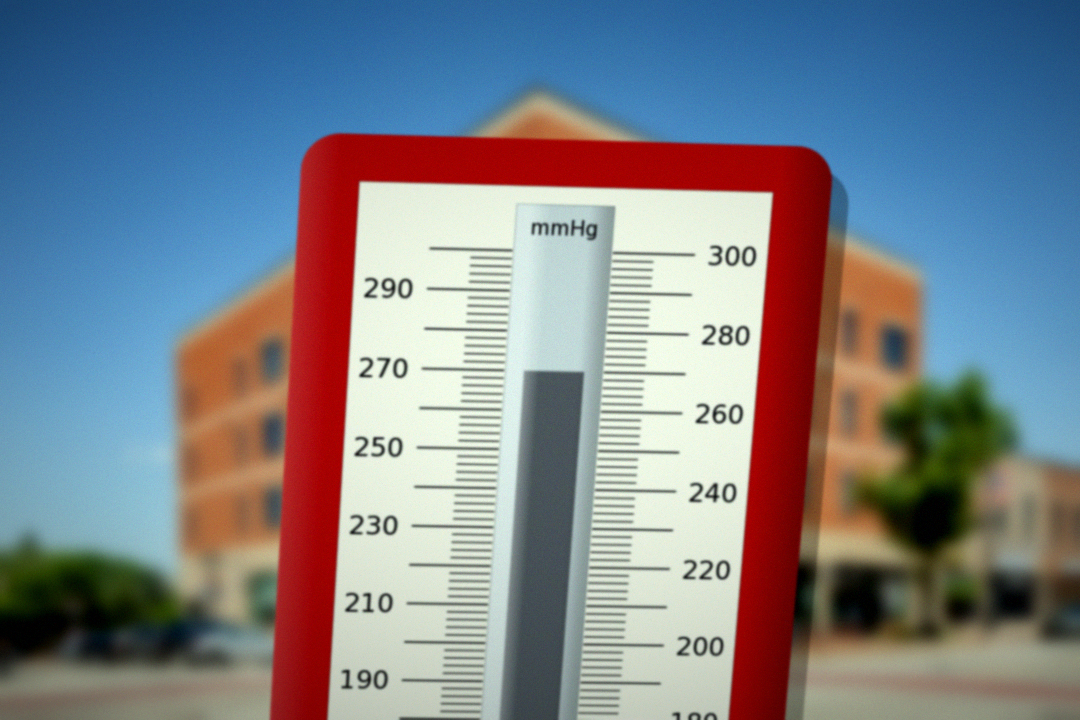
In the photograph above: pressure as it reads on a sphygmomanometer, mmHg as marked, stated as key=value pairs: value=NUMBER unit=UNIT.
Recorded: value=270 unit=mmHg
